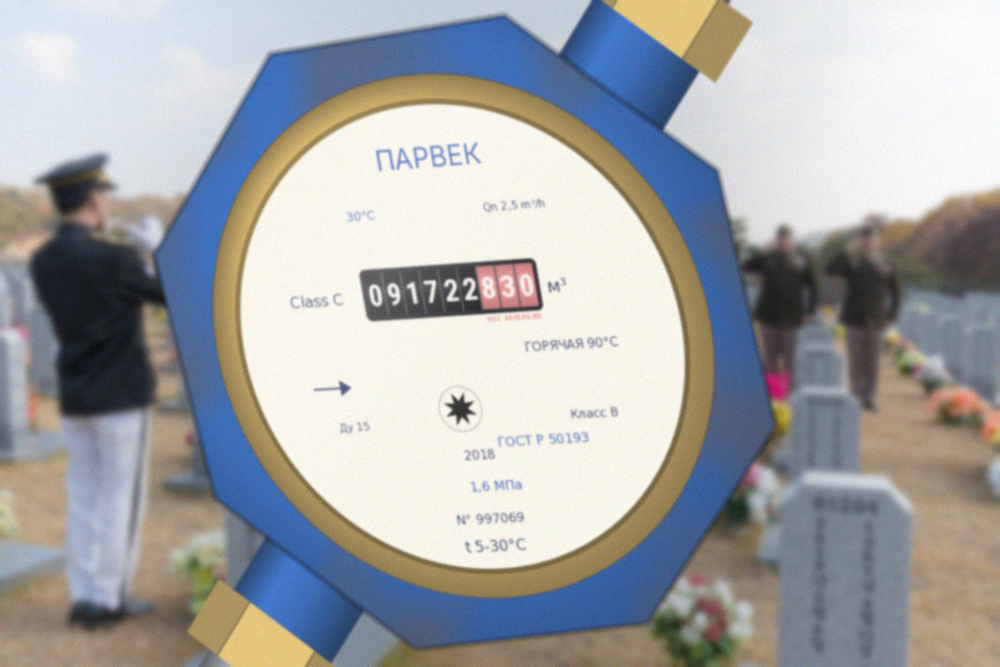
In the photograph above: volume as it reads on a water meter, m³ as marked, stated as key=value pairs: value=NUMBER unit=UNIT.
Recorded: value=91722.830 unit=m³
